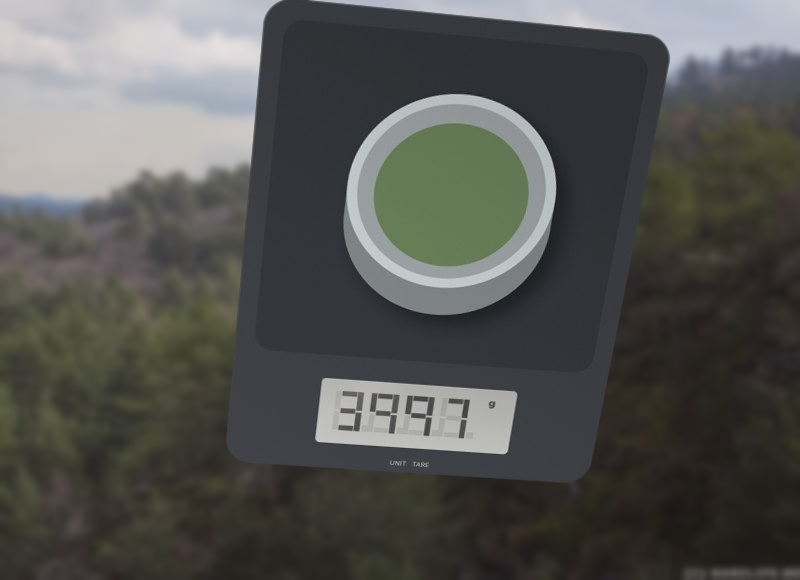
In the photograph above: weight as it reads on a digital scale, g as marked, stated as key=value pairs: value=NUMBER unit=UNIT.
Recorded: value=3997 unit=g
